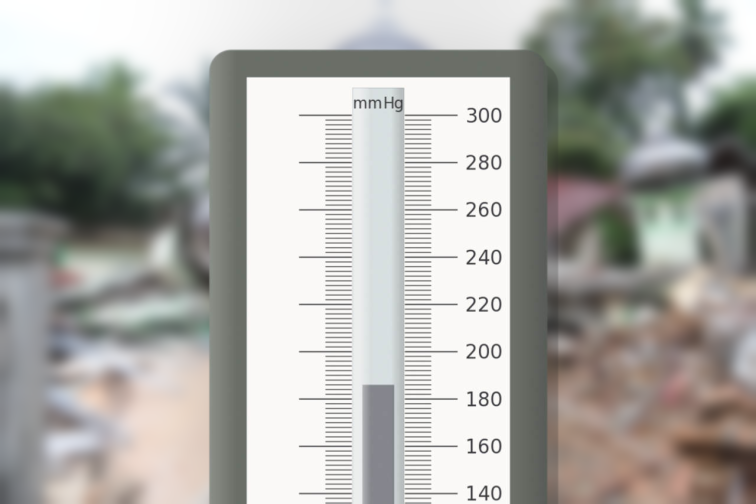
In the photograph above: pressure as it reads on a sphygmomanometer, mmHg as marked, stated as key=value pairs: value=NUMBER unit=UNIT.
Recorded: value=186 unit=mmHg
